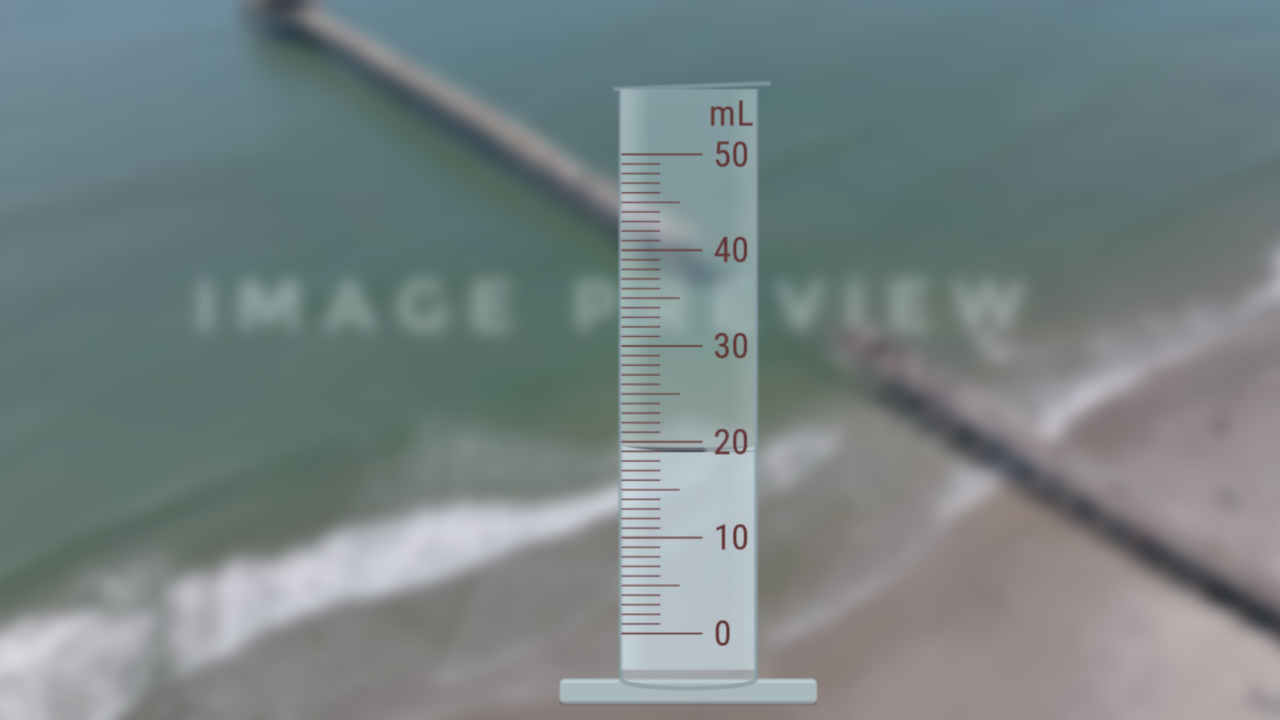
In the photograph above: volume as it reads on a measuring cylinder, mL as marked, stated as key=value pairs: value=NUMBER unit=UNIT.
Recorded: value=19 unit=mL
